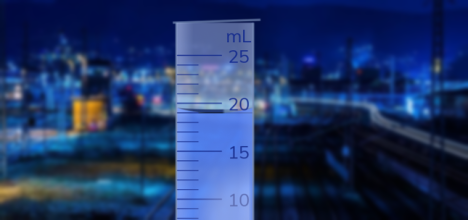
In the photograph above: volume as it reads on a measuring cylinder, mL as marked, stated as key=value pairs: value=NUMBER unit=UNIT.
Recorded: value=19 unit=mL
